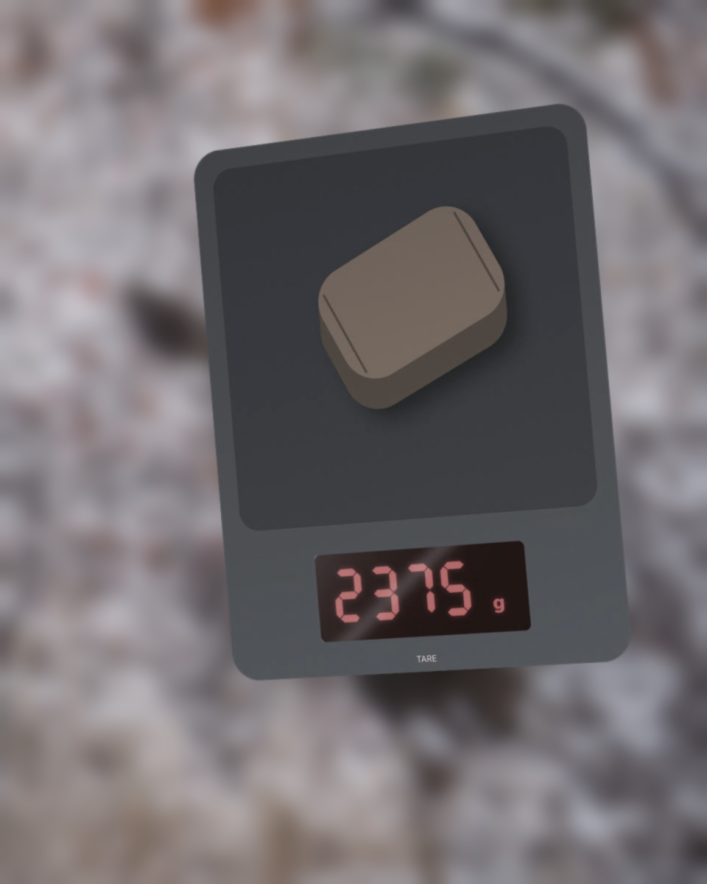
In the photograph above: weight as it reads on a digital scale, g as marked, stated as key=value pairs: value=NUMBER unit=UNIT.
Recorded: value=2375 unit=g
